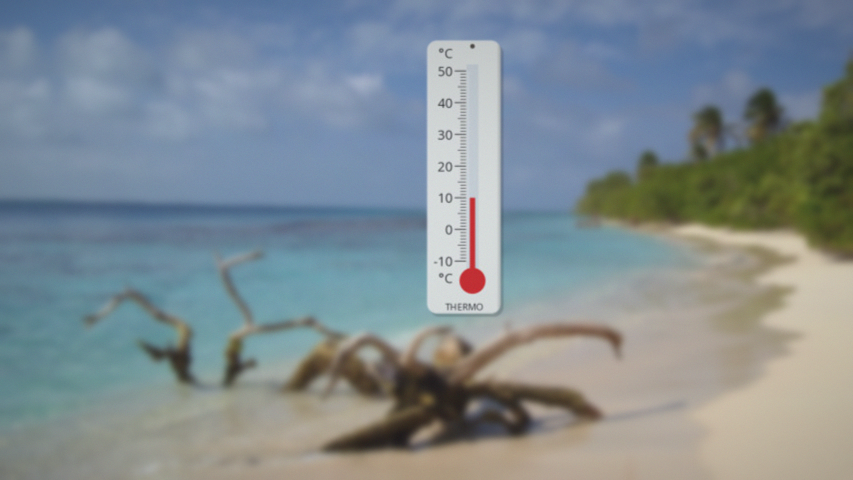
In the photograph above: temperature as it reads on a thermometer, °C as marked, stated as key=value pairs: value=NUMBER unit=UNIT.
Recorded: value=10 unit=°C
